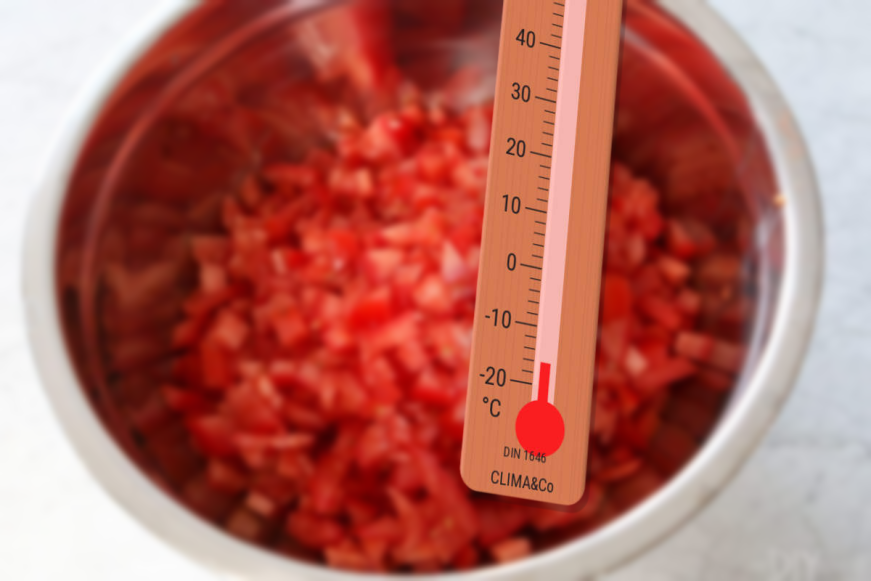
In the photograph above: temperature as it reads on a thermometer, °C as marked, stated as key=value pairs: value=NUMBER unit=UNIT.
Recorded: value=-16 unit=°C
